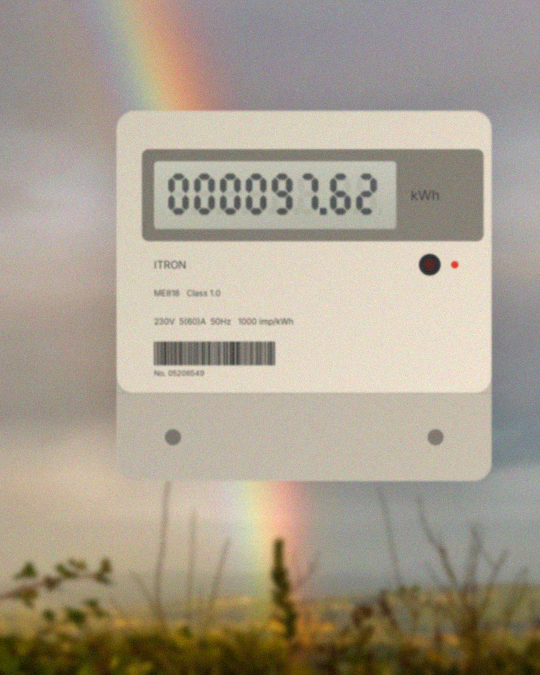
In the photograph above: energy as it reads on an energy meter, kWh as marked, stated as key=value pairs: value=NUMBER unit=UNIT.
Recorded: value=97.62 unit=kWh
